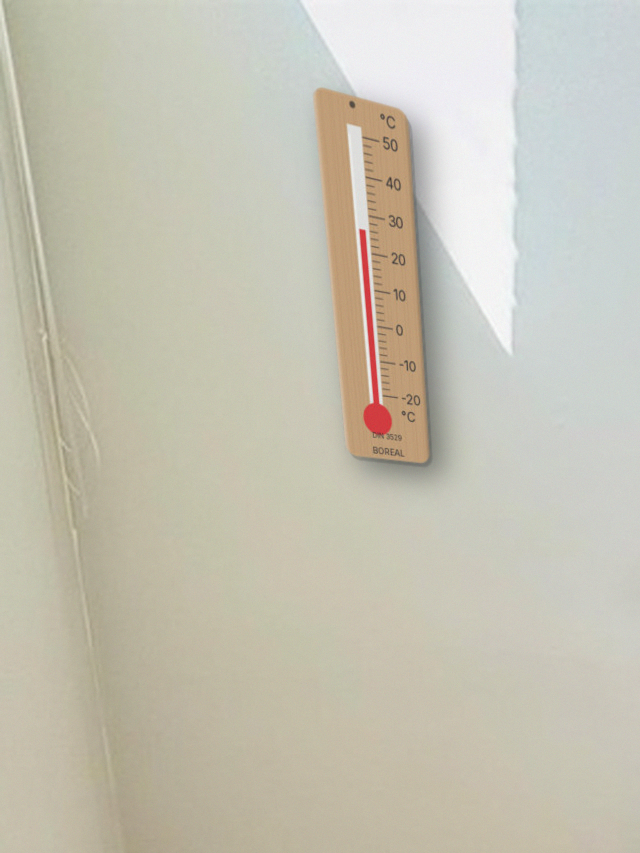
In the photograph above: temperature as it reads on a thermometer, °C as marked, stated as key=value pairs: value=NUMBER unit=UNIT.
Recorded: value=26 unit=°C
